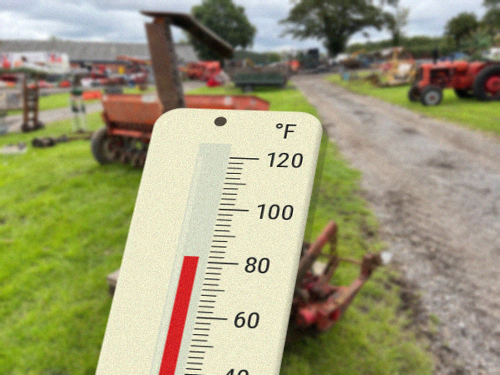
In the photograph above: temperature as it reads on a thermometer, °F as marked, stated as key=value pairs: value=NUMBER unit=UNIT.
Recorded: value=82 unit=°F
